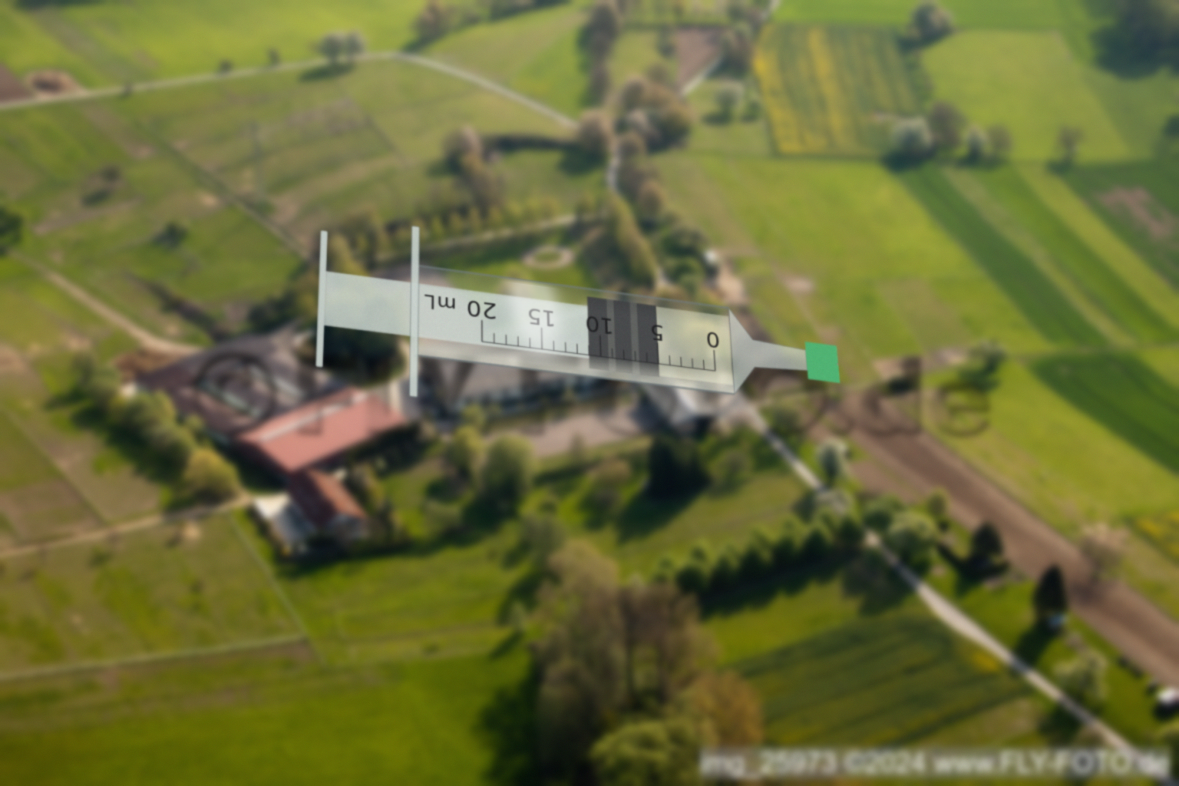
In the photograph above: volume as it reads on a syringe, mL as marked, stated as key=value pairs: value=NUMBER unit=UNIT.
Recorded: value=5 unit=mL
